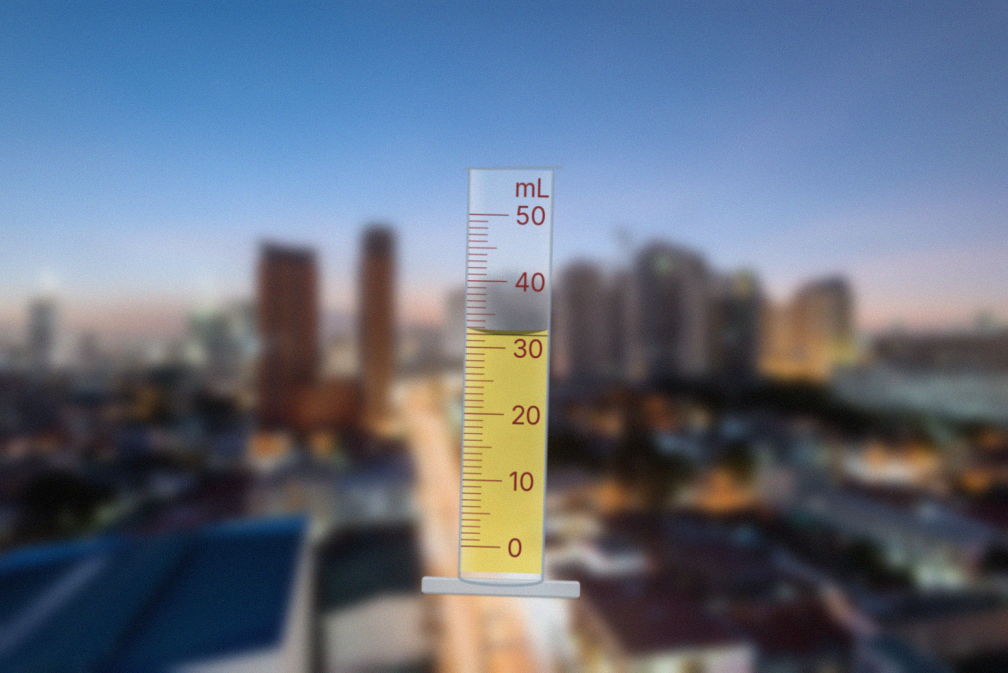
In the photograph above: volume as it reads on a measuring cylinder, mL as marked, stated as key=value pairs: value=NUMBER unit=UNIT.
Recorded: value=32 unit=mL
